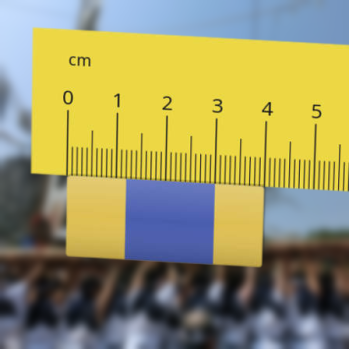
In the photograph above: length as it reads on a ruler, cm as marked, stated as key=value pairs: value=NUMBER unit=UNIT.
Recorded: value=4 unit=cm
